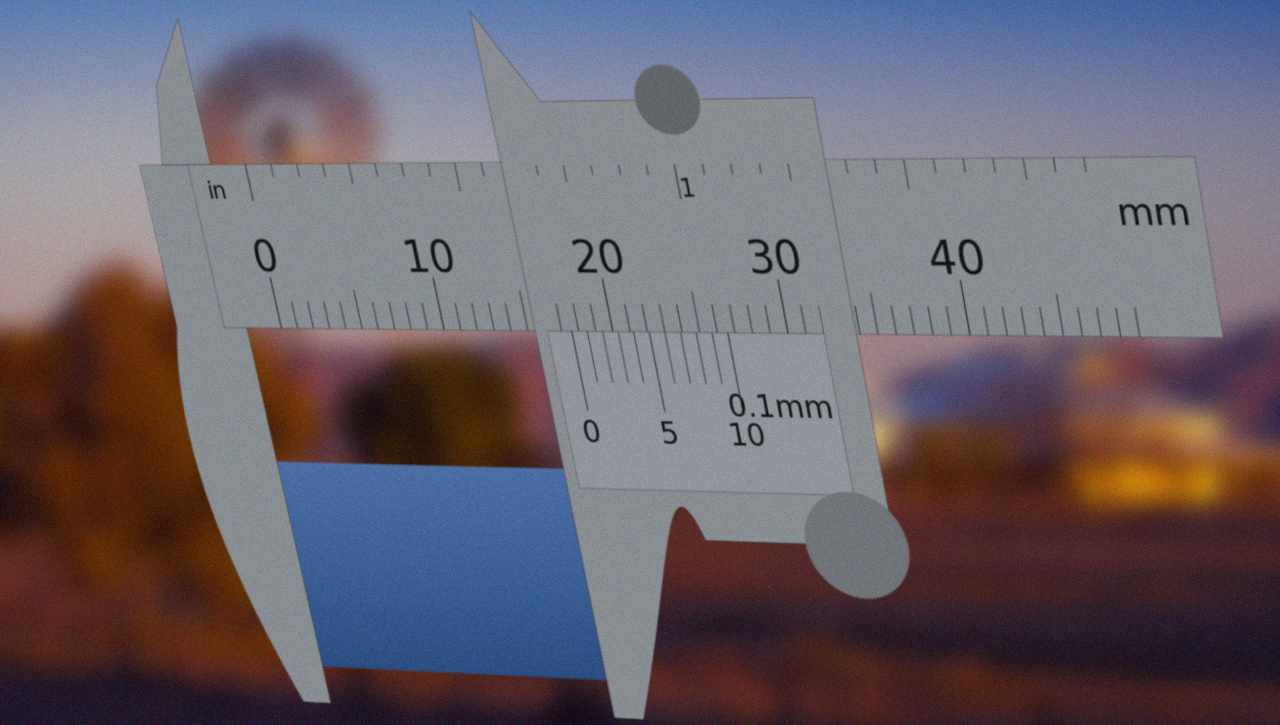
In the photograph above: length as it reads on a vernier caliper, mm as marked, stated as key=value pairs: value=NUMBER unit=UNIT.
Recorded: value=17.6 unit=mm
